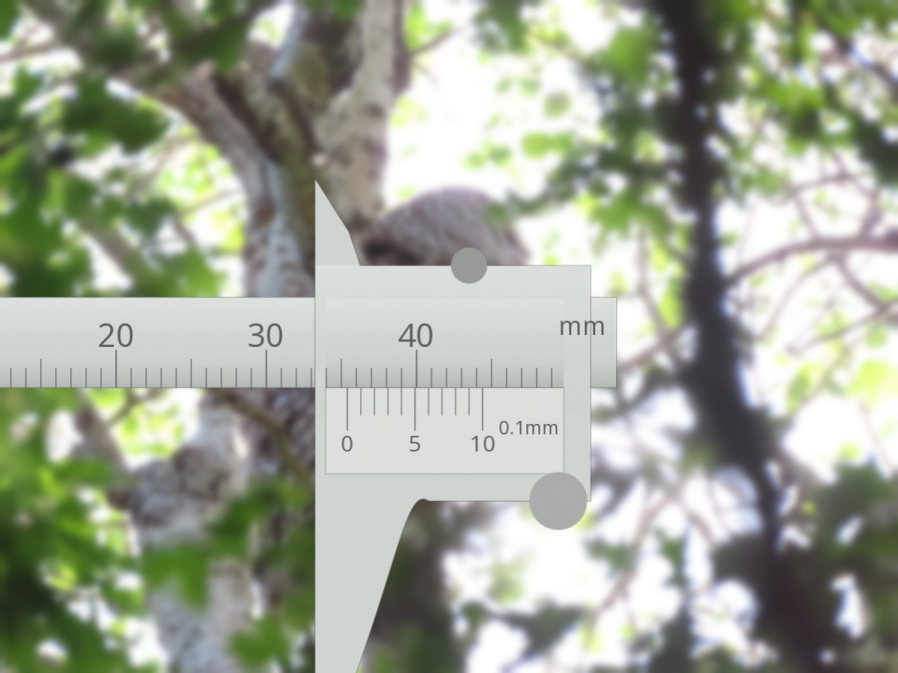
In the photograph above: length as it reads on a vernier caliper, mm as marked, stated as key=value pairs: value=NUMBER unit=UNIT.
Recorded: value=35.4 unit=mm
